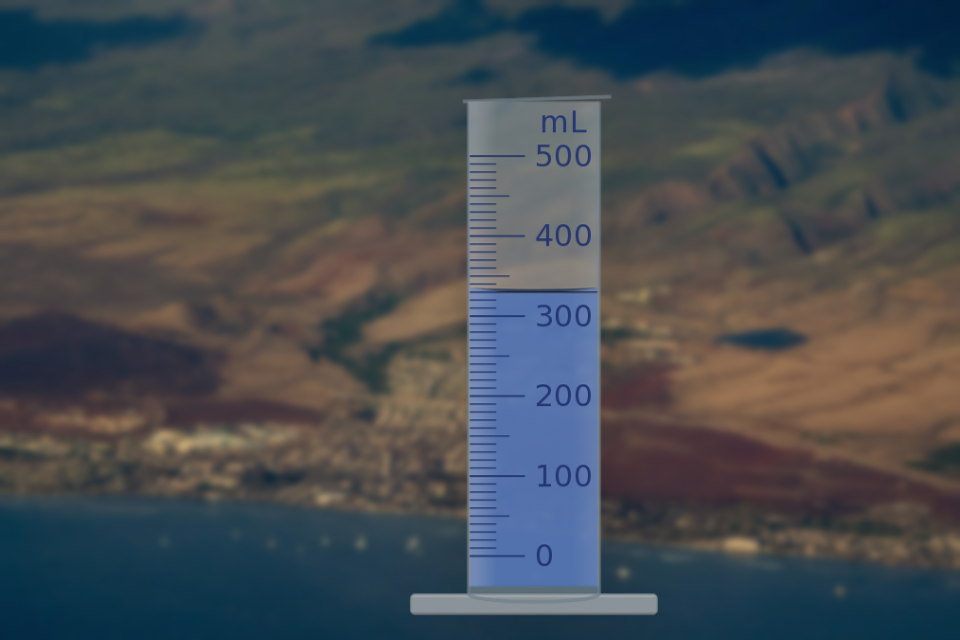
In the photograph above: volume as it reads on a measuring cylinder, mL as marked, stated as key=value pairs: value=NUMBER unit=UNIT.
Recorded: value=330 unit=mL
